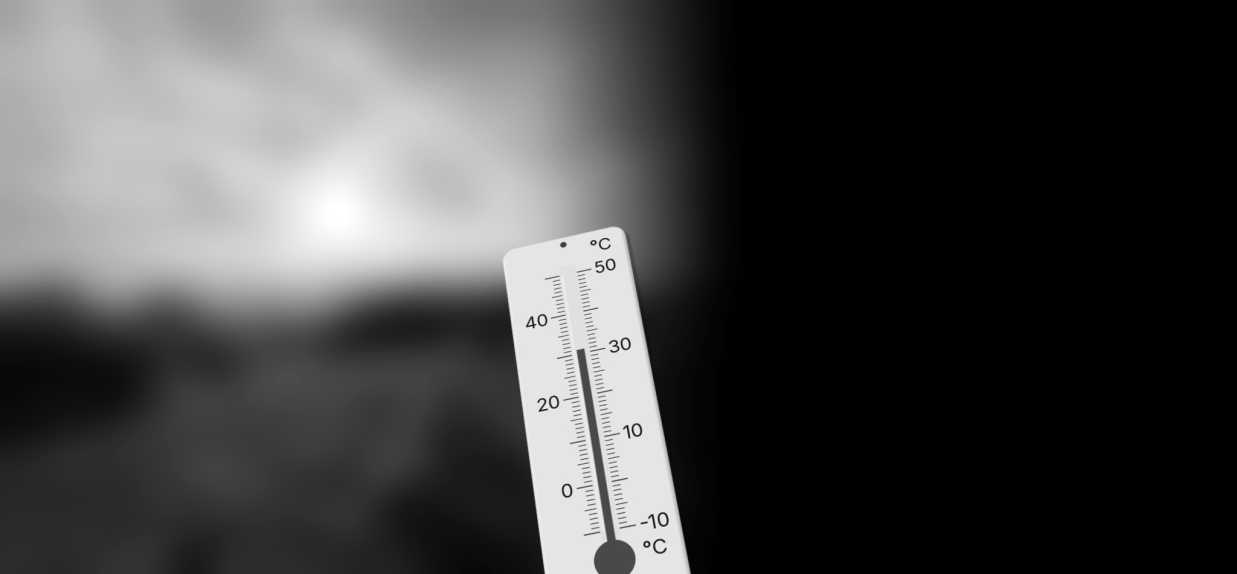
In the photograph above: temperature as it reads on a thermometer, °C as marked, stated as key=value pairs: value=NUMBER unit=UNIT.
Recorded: value=31 unit=°C
